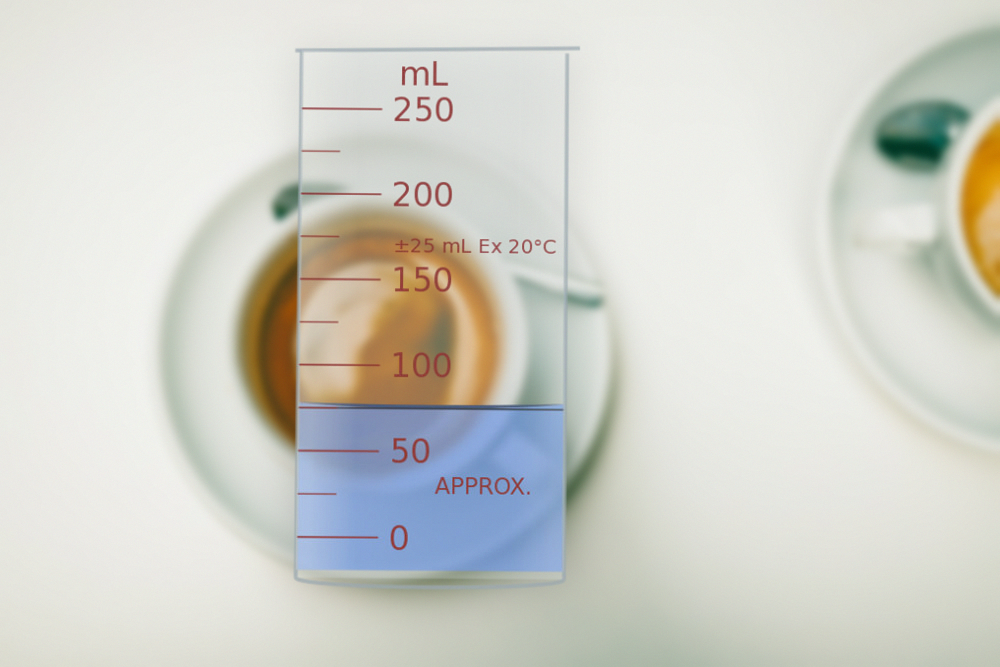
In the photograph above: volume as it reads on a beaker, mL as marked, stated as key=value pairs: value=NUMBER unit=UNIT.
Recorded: value=75 unit=mL
